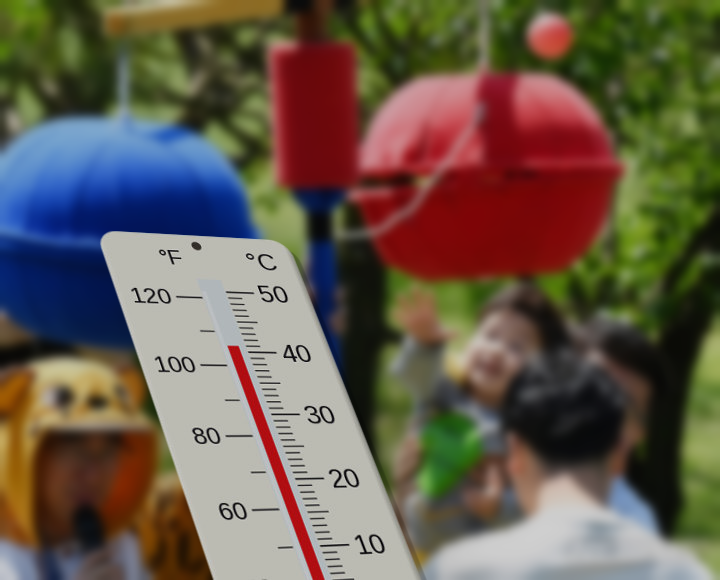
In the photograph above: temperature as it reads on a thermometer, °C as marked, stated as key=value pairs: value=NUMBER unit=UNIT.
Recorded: value=41 unit=°C
